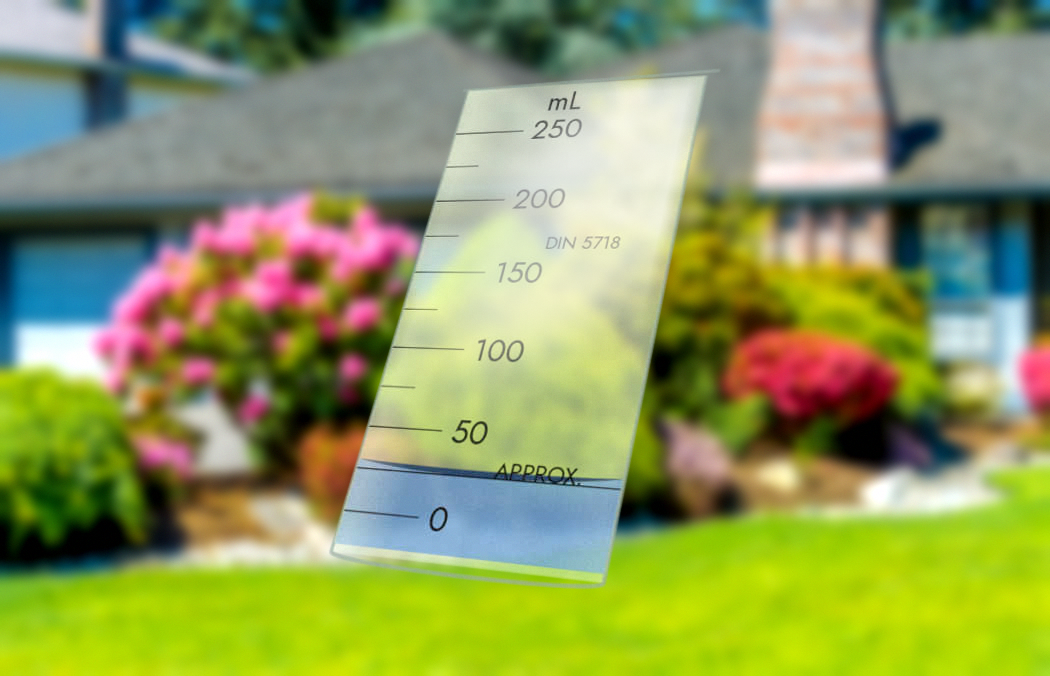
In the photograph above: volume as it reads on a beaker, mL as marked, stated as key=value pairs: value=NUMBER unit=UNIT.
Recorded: value=25 unit=mL
